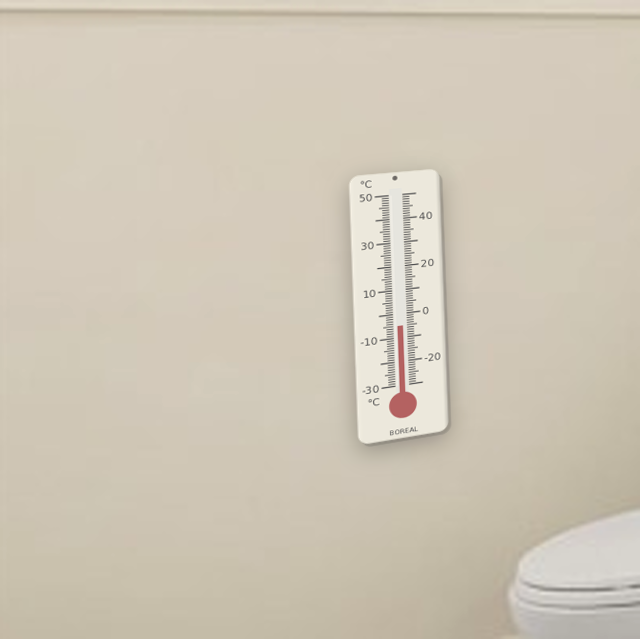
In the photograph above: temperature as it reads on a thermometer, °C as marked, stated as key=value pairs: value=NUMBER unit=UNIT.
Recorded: value=-5 unit=°C
